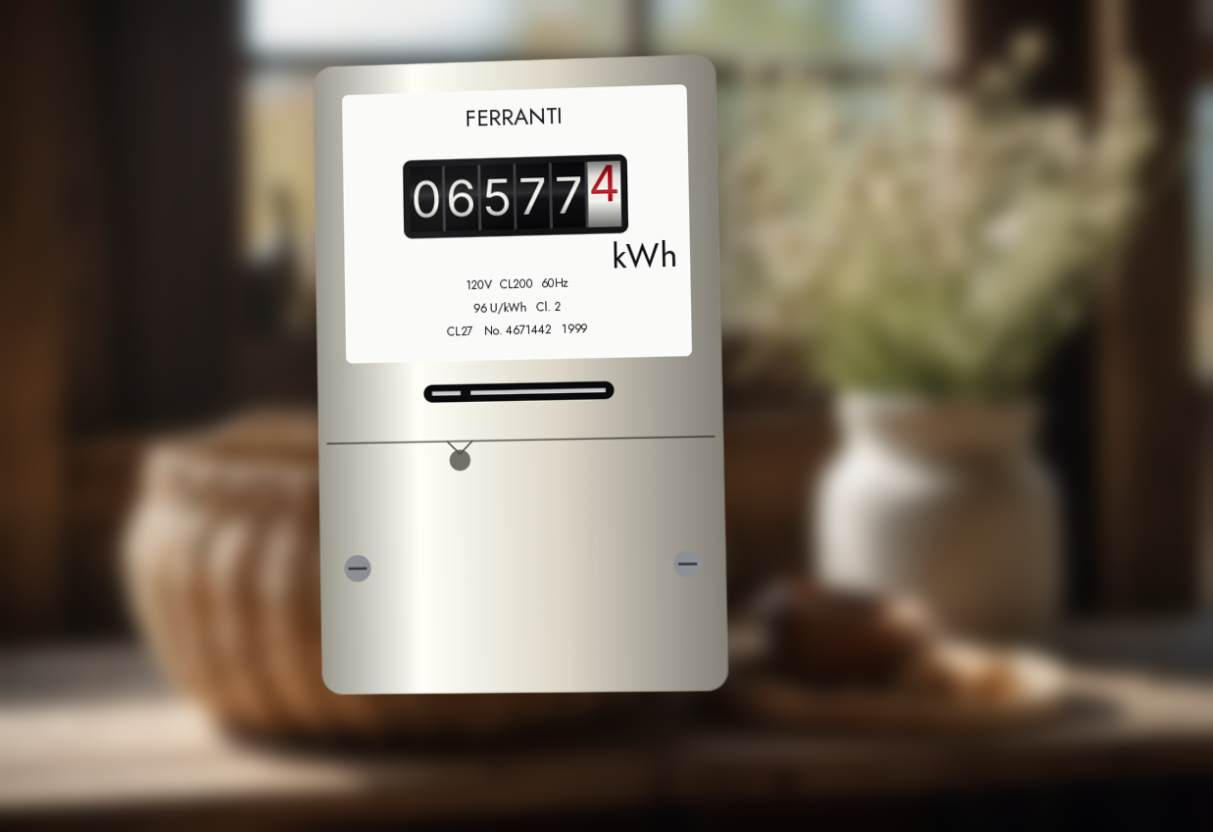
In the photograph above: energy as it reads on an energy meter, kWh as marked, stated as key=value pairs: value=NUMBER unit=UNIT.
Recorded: value=6577.4 unit=kWh
